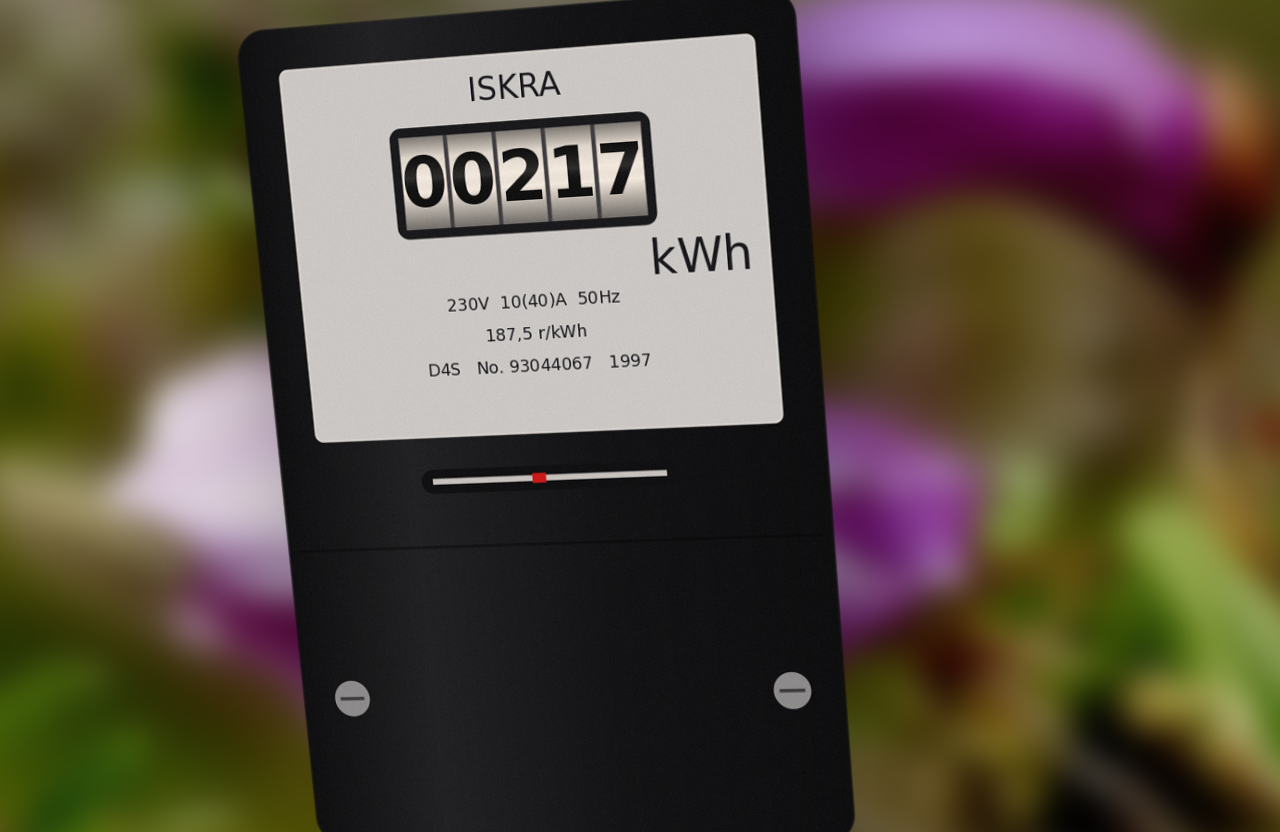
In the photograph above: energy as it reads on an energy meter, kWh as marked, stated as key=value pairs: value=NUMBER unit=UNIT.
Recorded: value=217 unit=kWh
